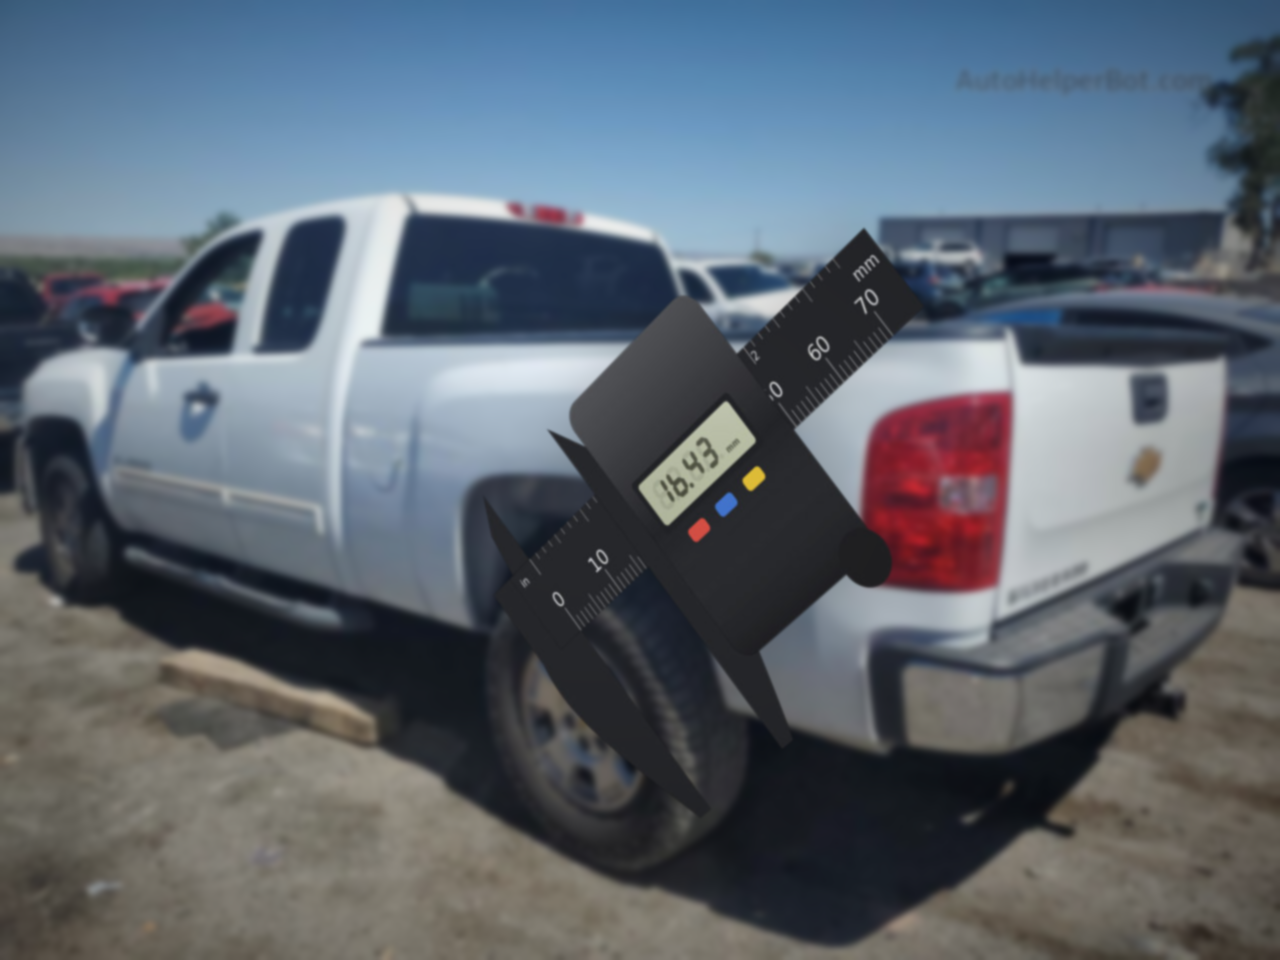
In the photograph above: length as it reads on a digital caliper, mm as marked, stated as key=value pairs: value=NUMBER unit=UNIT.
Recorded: value=16.43 unit=mm
